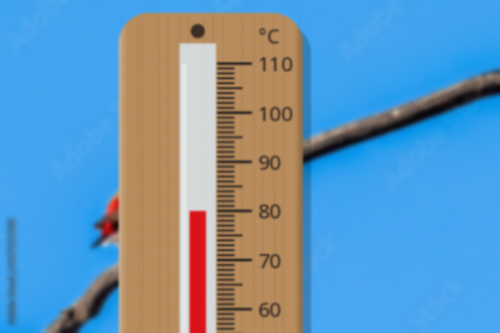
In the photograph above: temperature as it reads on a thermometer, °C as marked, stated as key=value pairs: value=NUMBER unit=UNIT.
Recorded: value=80 unit=°C
